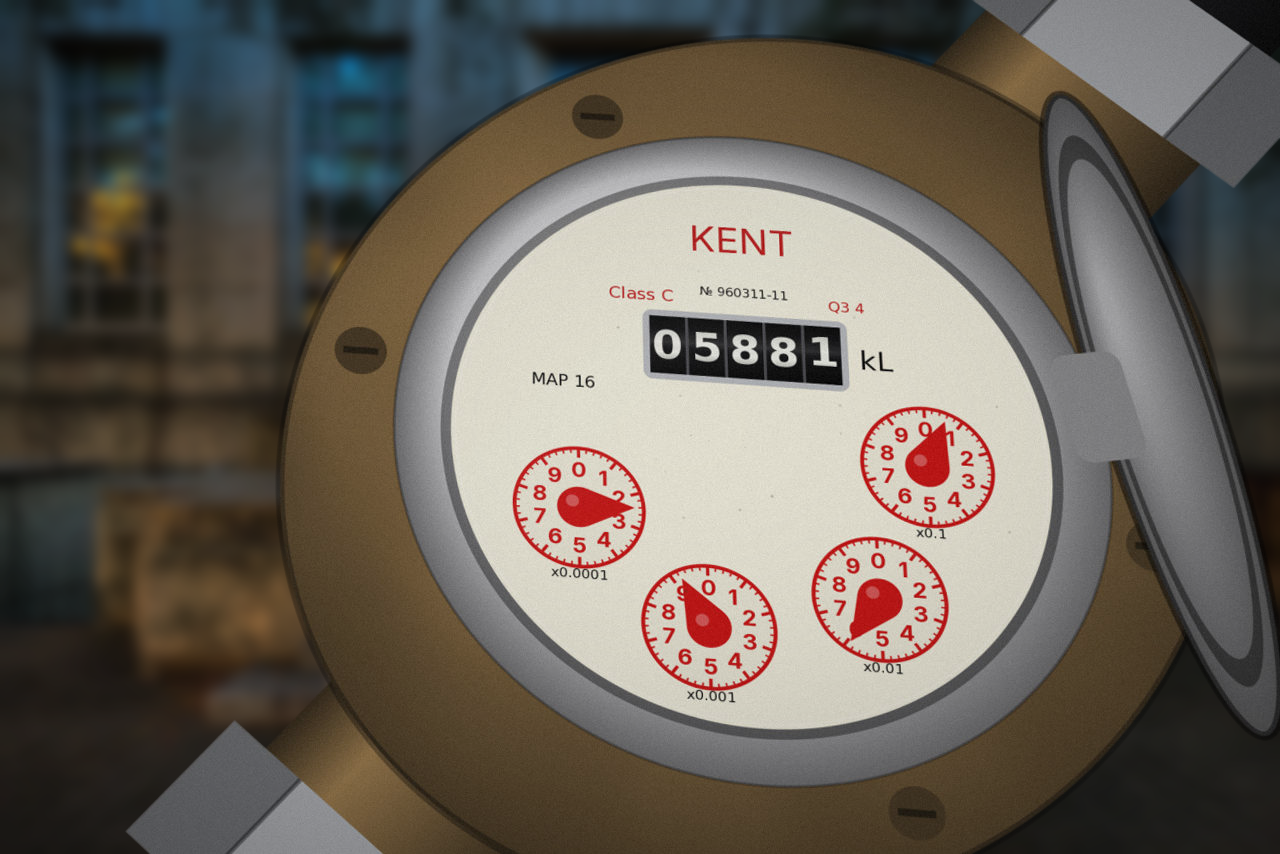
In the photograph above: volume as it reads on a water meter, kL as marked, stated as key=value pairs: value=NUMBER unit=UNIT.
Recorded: value=5881.0592 unit=kL
